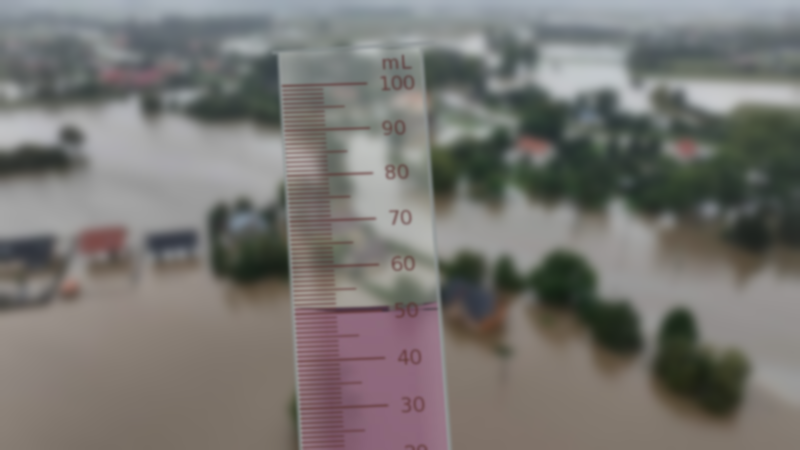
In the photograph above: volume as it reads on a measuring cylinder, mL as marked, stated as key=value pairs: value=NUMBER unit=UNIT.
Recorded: value=50 unit=mL
